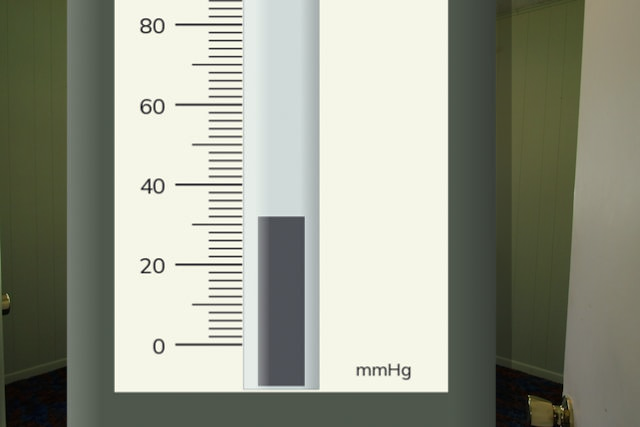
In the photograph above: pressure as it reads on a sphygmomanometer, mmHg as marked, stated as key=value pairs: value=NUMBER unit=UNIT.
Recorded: value=32 unit=mmHg
